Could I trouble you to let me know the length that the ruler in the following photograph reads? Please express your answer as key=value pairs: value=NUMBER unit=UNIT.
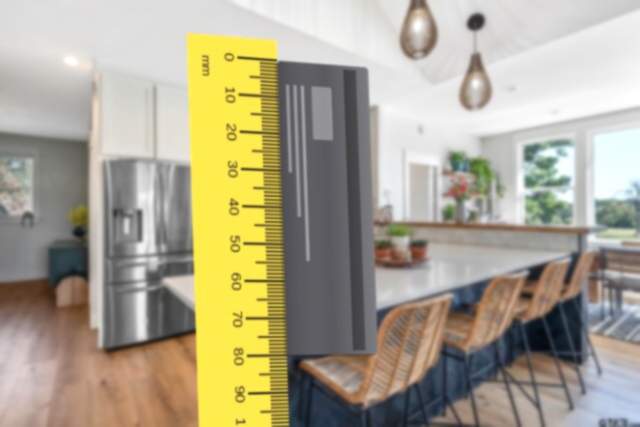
value=80 unit=mm
